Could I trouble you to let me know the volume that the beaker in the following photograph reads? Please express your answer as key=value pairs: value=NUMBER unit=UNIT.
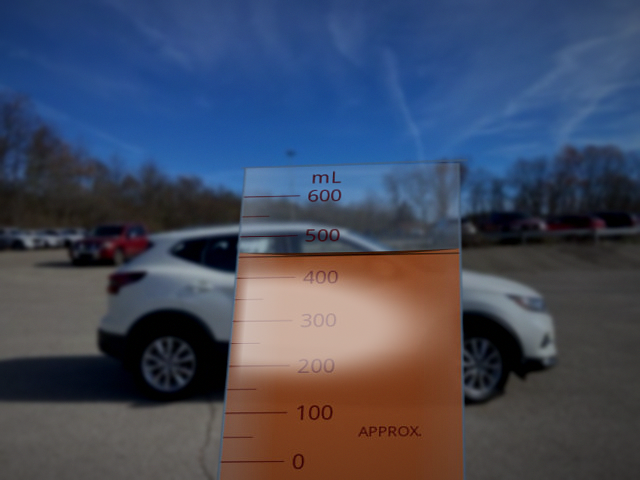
value=450 unit=mL
